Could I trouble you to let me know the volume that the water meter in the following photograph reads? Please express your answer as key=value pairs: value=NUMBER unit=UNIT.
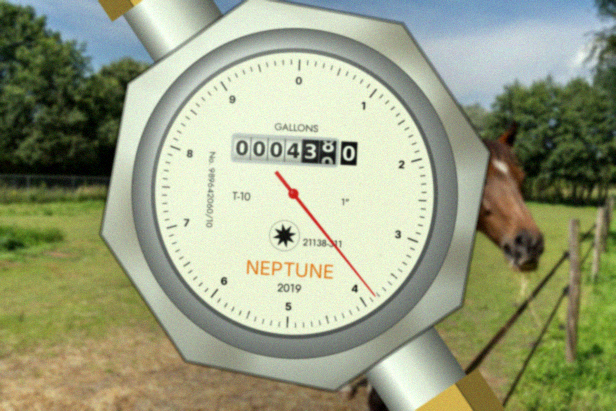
value=4383.8 unit=gal
